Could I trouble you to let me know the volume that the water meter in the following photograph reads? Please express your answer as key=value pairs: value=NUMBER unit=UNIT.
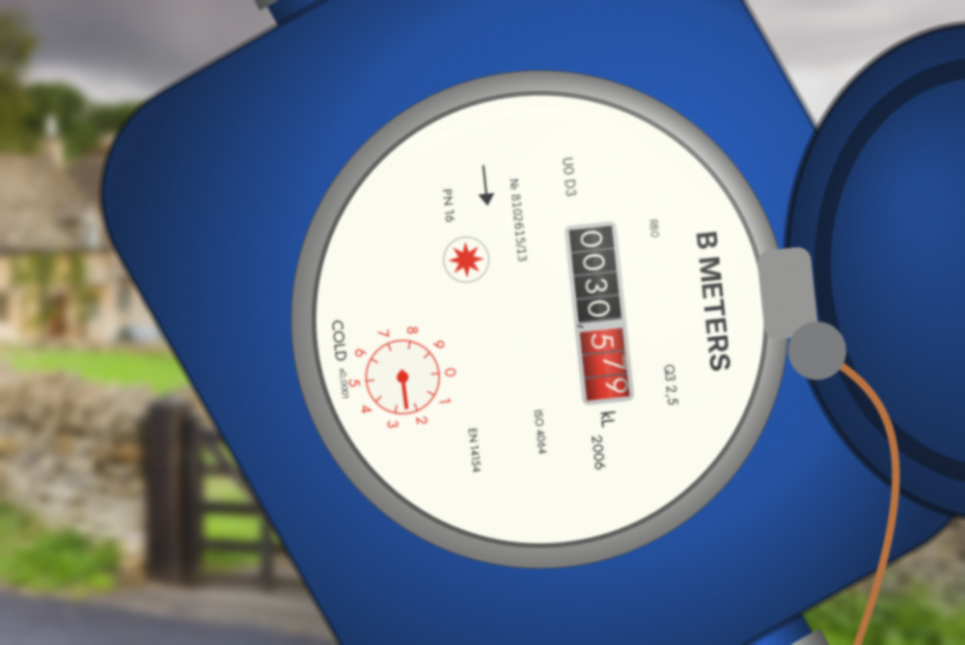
value=30.5792 unit=kL
